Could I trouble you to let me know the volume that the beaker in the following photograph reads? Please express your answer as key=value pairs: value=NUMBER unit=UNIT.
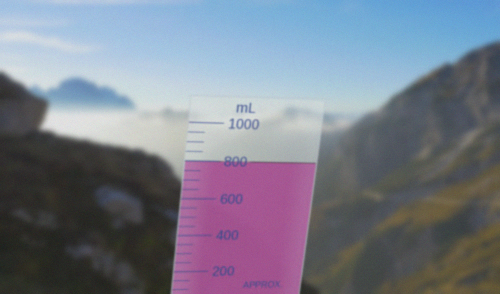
value=800 unit=mL
